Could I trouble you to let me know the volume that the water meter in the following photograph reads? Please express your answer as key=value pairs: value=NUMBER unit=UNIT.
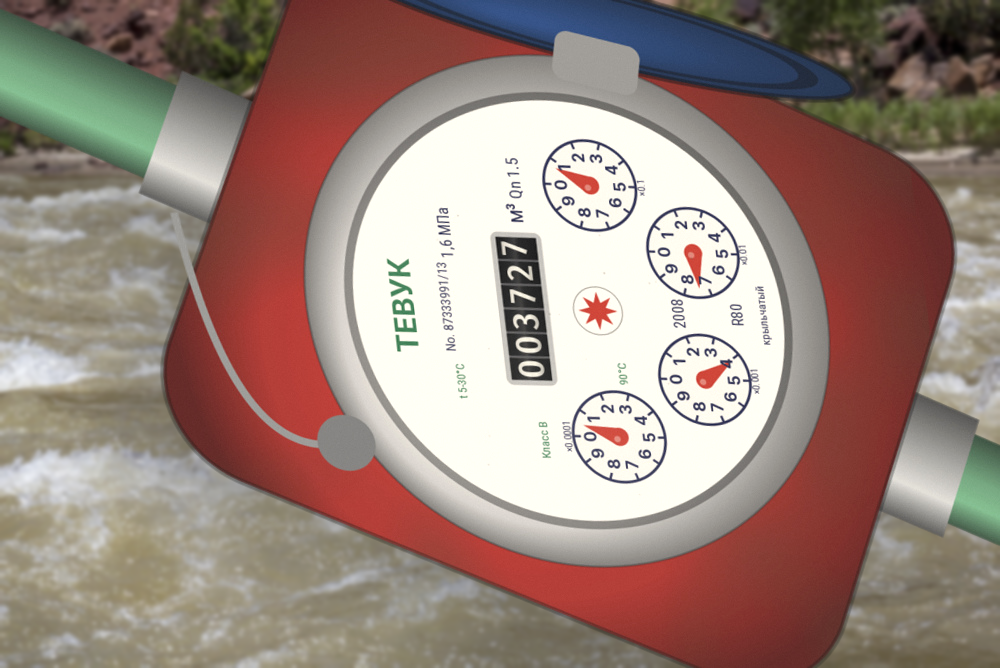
value=3727.0740 unit=m³
